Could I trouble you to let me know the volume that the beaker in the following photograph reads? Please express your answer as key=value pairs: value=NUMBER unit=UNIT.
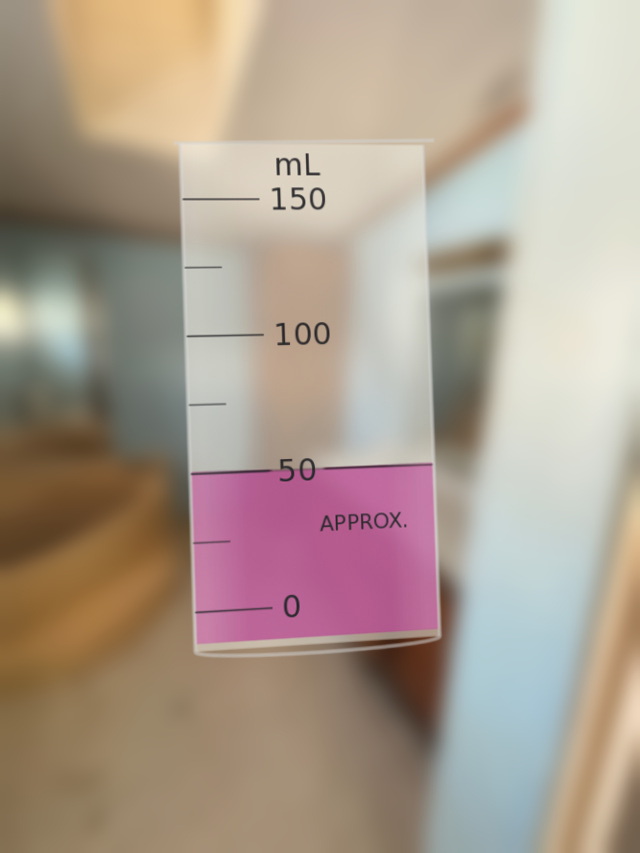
value=50 unit=mL
